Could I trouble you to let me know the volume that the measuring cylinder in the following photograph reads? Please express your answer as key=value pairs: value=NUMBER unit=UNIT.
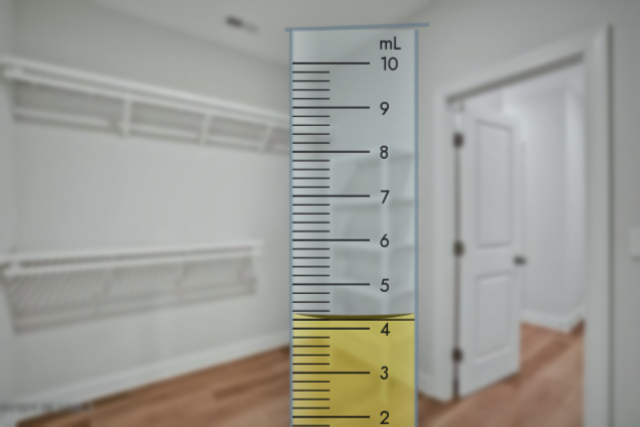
value=4.2 unit=mL
